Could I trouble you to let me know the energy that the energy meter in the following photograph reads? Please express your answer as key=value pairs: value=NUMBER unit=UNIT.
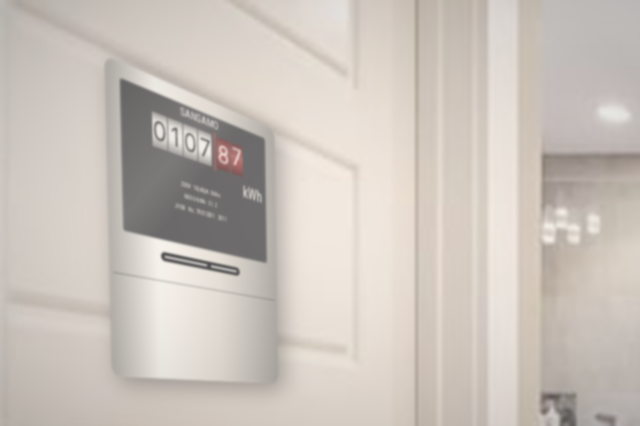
value=107.87 unit=kWh
